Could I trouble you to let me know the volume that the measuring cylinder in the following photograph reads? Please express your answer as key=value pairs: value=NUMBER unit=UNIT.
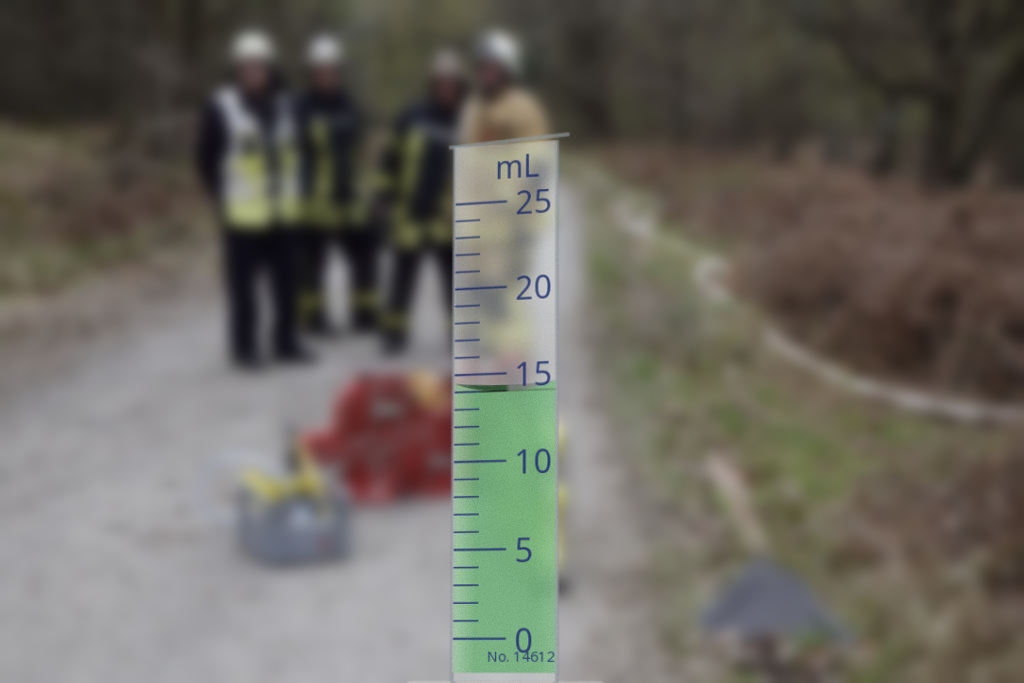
value=14 unit=mL
